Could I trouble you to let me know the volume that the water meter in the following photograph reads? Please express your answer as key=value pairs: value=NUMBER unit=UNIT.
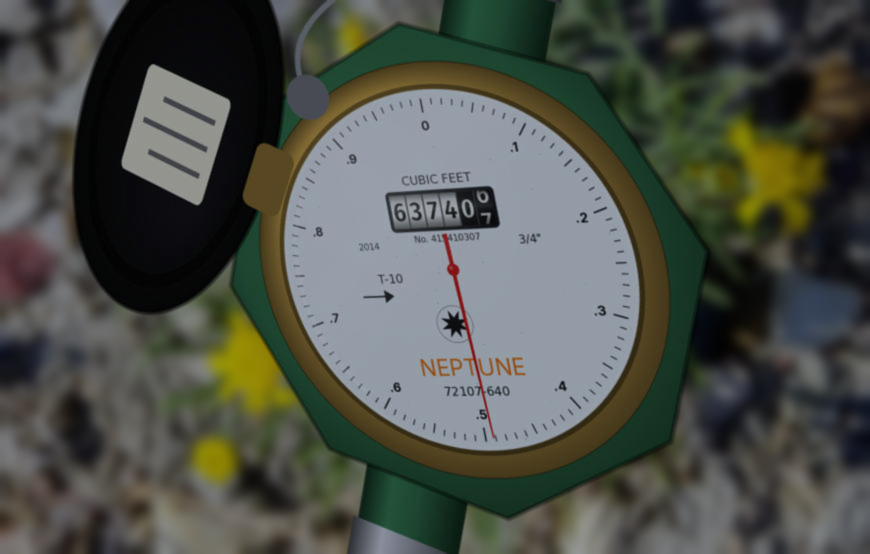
value=637406.49 unit=ft³
